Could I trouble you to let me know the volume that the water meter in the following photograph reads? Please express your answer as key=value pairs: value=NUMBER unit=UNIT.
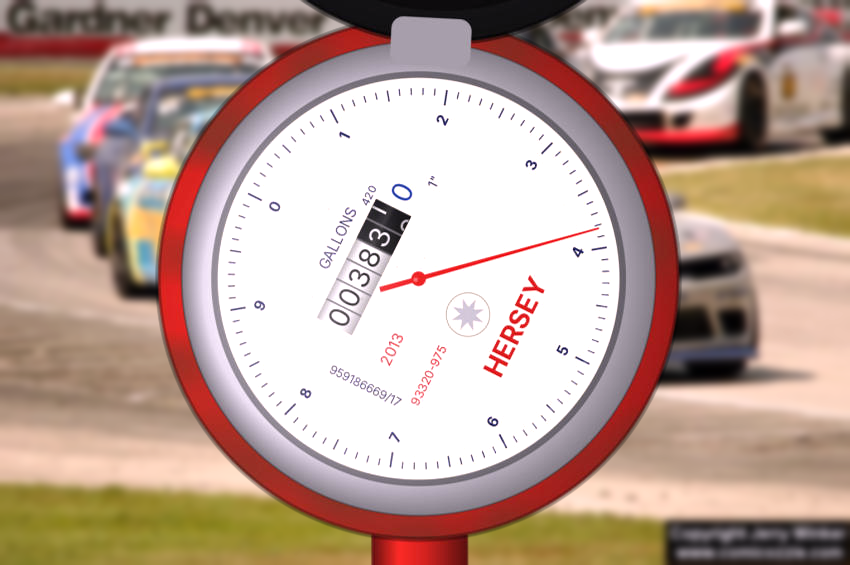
value=38313.8 unit=gal
